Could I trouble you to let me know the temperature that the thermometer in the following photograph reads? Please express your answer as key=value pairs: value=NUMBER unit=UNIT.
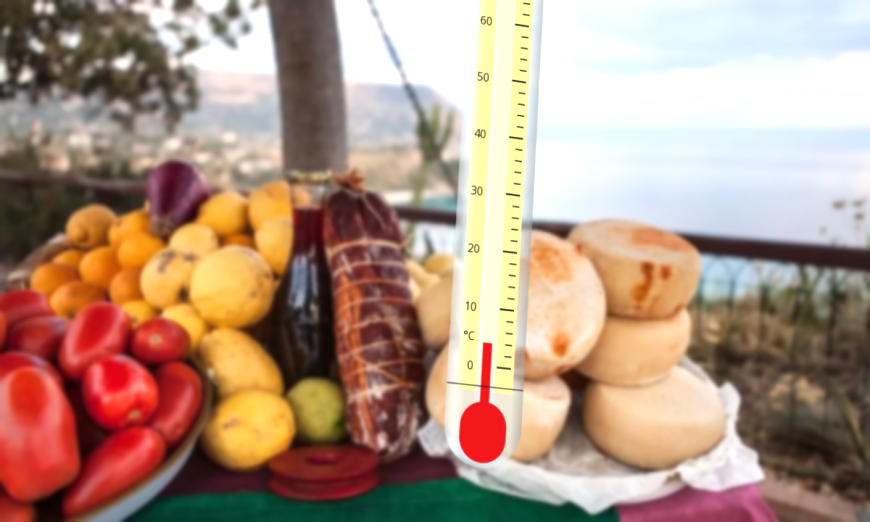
value=4 unit=°C
